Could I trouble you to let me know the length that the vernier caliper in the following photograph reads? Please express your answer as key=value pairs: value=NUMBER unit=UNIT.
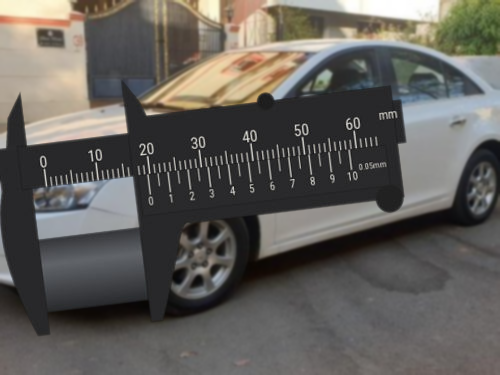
value=19.6 unit=mm
